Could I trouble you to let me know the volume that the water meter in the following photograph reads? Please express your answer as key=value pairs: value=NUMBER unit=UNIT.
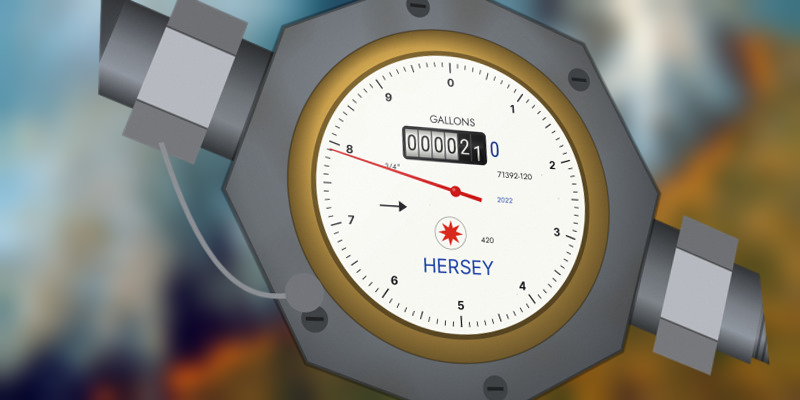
value=207.9 unit=gal
